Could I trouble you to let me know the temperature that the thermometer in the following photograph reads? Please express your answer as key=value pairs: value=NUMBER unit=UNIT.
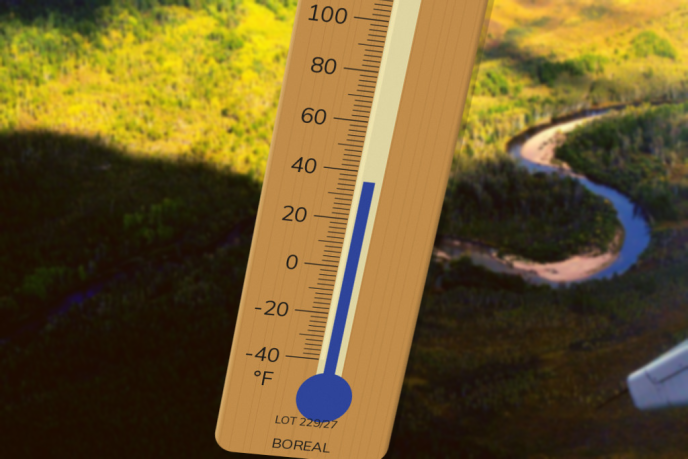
value=36 unit=°F
